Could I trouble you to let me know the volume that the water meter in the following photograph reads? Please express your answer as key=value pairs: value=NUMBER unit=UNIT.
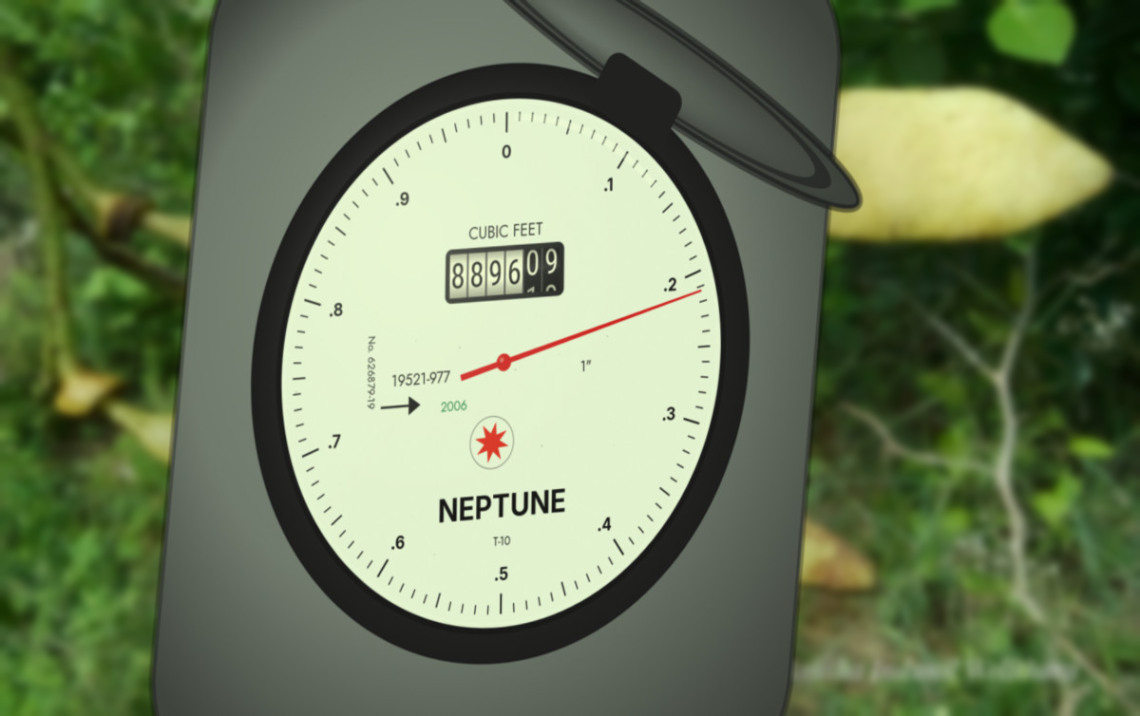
value=889609.21 unit=ft³
